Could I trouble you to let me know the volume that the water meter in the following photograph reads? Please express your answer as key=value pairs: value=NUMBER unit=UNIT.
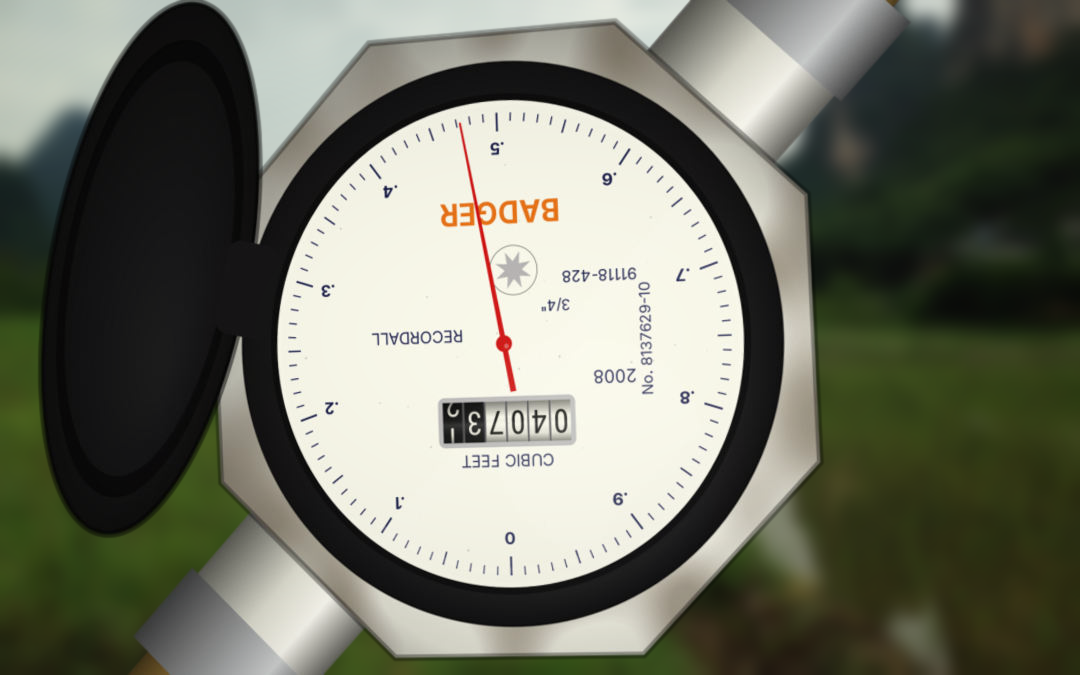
value=40731.47 unit=ft³
